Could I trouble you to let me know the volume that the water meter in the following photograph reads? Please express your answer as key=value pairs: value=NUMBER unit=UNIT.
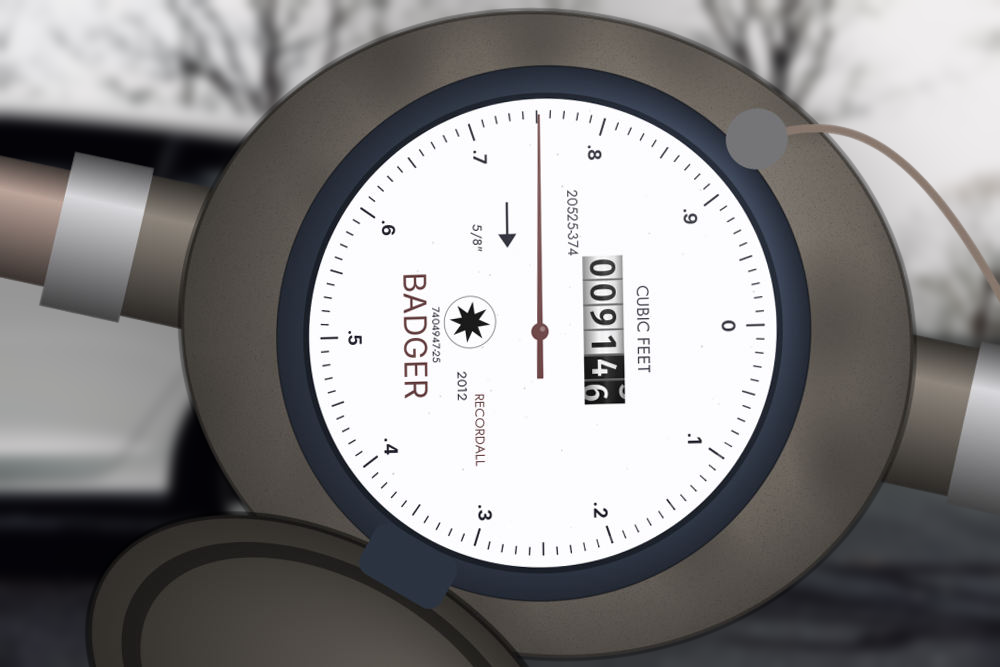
value=9145.75 unit=ft³
